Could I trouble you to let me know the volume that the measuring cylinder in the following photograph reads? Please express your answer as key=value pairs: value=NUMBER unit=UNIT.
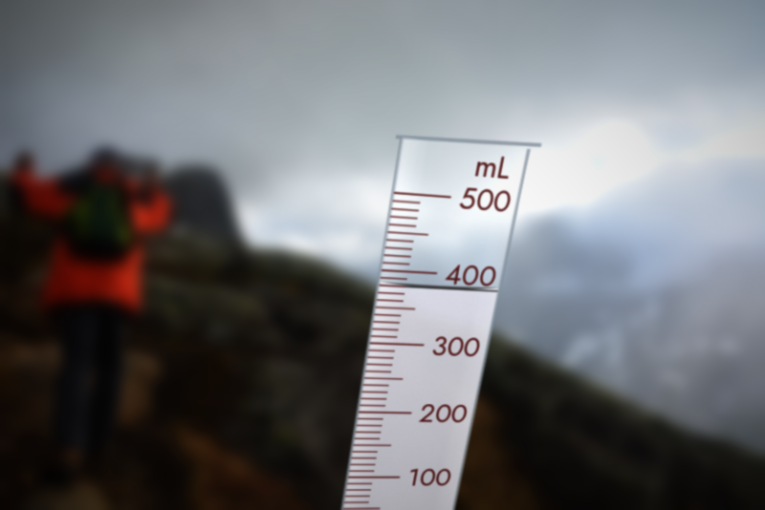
value=380 unit=mL
